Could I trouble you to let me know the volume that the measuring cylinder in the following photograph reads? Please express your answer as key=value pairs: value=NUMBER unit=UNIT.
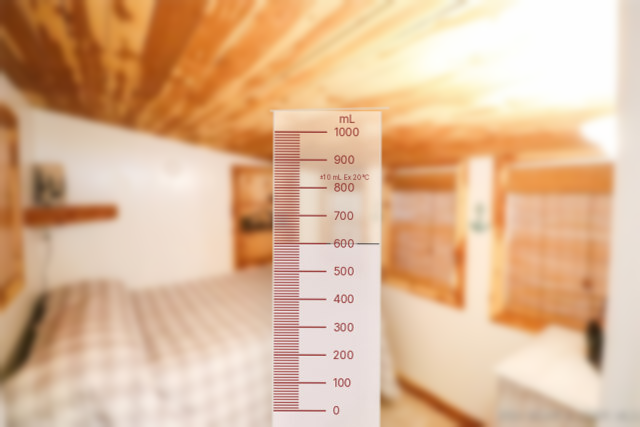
value=600 unit=mL
